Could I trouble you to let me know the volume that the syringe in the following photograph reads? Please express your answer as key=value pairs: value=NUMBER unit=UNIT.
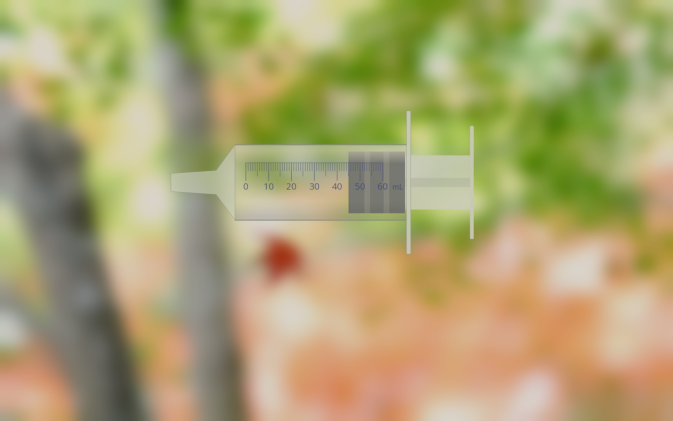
value=45 unit=mL
